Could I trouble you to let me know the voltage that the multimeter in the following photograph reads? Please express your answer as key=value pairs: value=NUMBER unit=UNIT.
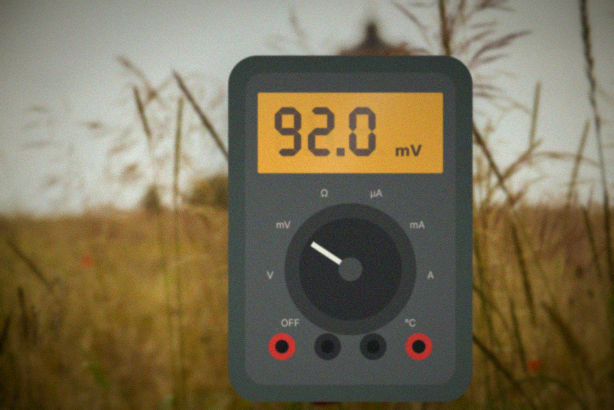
value=92.0 unit=mV
